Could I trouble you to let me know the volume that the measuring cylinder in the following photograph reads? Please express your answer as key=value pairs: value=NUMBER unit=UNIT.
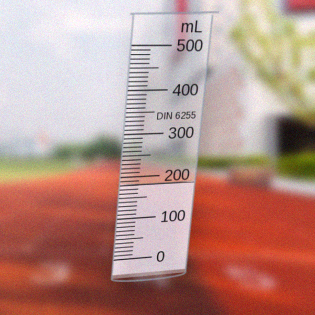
value=180 unit=mL
